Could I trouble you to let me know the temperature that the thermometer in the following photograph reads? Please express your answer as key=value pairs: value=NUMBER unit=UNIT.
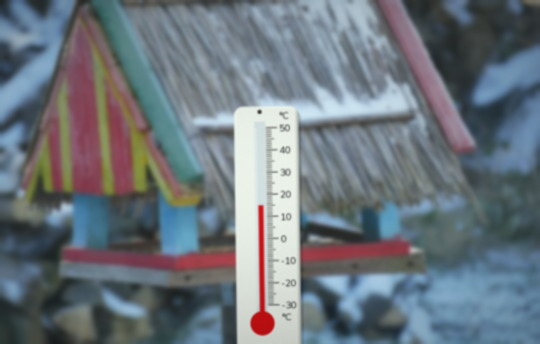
value=15 unit=°C
